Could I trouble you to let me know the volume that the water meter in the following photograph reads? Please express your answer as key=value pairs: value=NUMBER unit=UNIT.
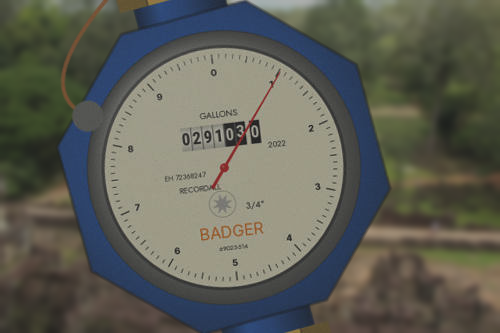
value=291031.0 unit=gal
